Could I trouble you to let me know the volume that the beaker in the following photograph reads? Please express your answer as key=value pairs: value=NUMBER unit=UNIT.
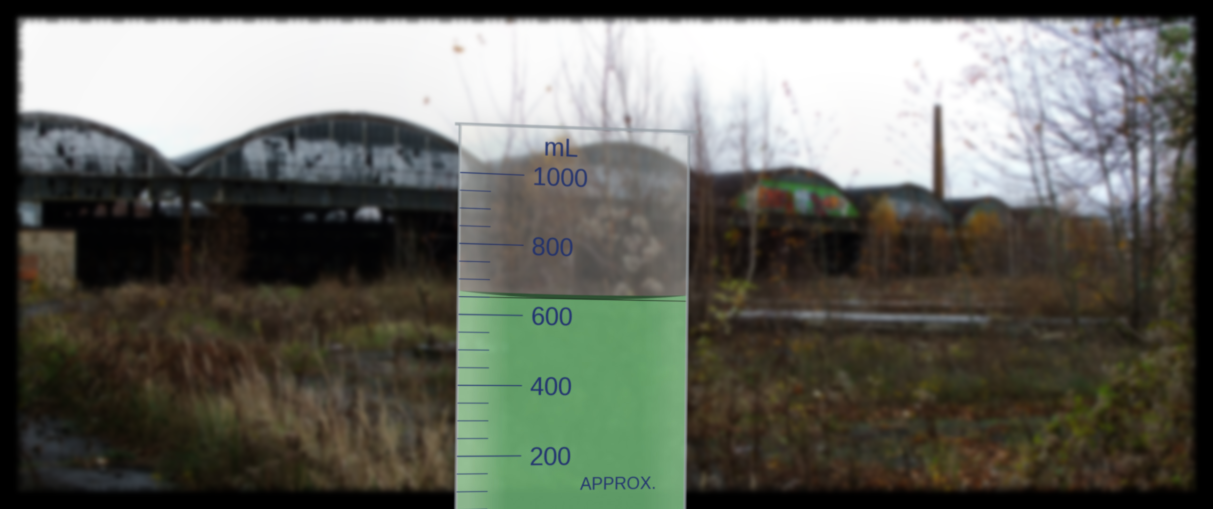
value=650 unit=mL
